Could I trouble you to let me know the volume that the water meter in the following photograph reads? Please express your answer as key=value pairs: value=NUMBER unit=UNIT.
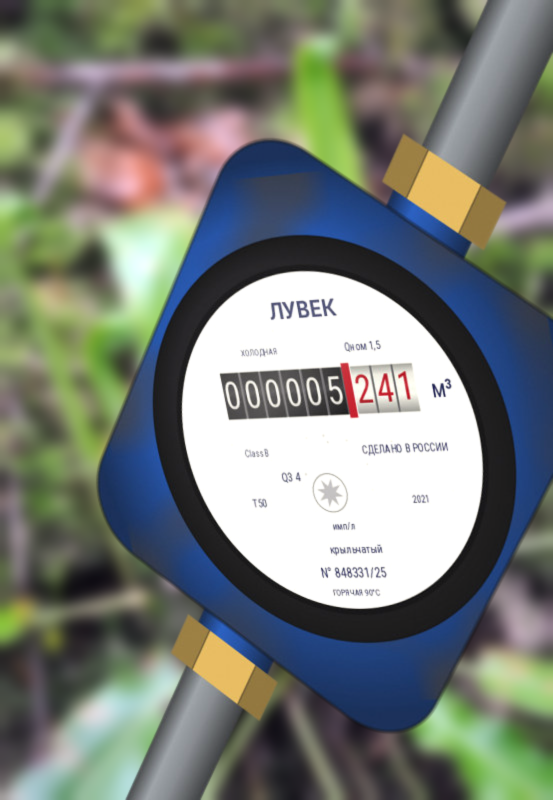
value=5.241 unit=m³
